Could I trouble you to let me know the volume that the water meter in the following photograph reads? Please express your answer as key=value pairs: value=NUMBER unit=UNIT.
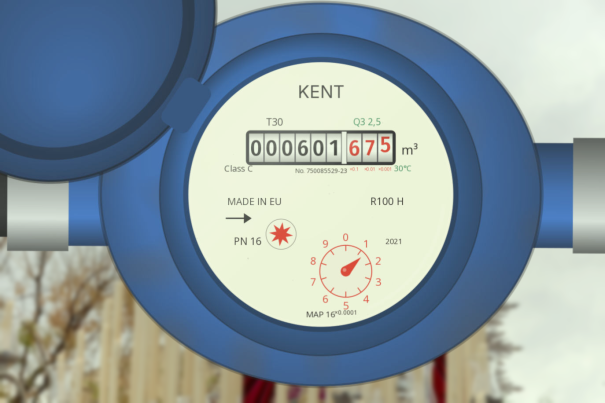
value=601.6751 unit=m³
